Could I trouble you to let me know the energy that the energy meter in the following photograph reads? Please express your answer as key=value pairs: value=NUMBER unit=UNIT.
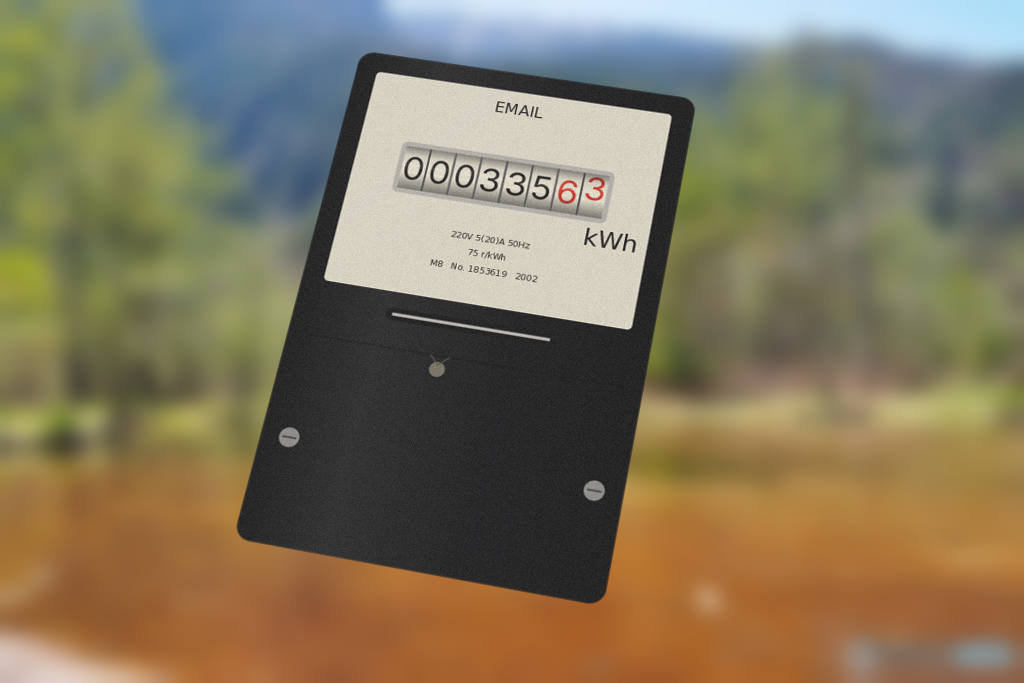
value=335.63 unit=kWh
